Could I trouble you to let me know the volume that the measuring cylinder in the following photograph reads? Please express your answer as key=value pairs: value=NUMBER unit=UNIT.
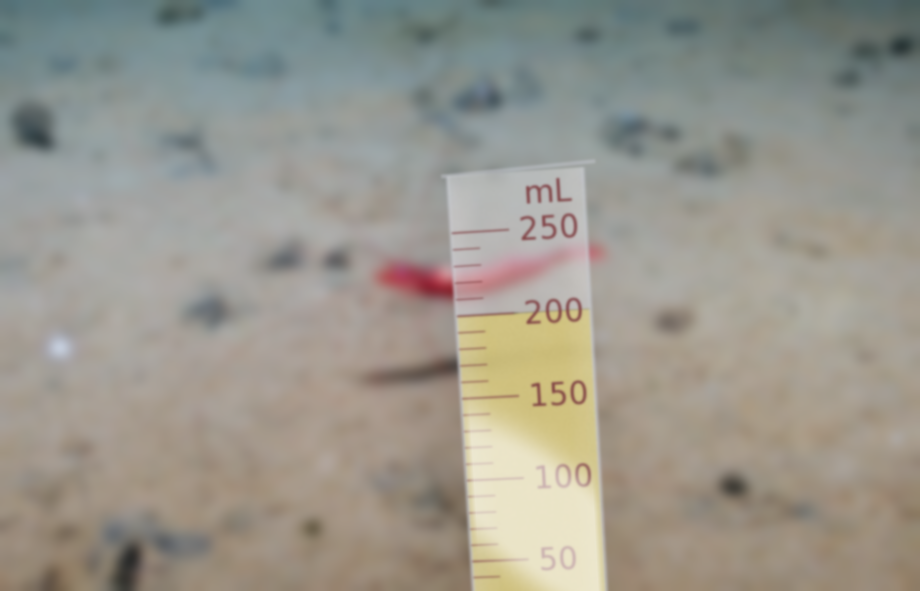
value=200 unit=mL
